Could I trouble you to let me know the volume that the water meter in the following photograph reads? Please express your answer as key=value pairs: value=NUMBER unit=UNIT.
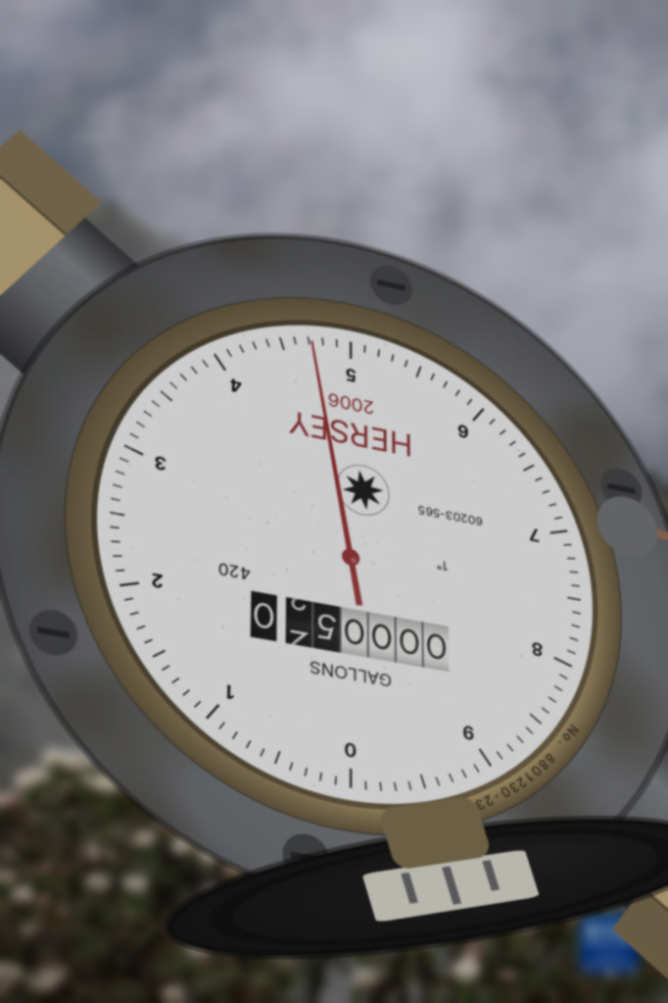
value=524.7 unit=gal
